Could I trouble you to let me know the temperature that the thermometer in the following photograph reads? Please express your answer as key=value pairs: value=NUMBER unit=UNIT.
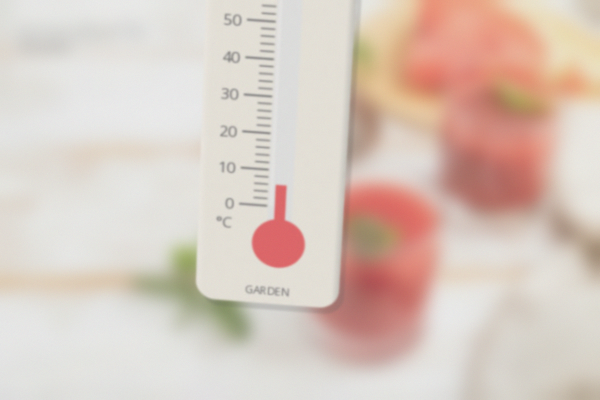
value=6 unit=°C
